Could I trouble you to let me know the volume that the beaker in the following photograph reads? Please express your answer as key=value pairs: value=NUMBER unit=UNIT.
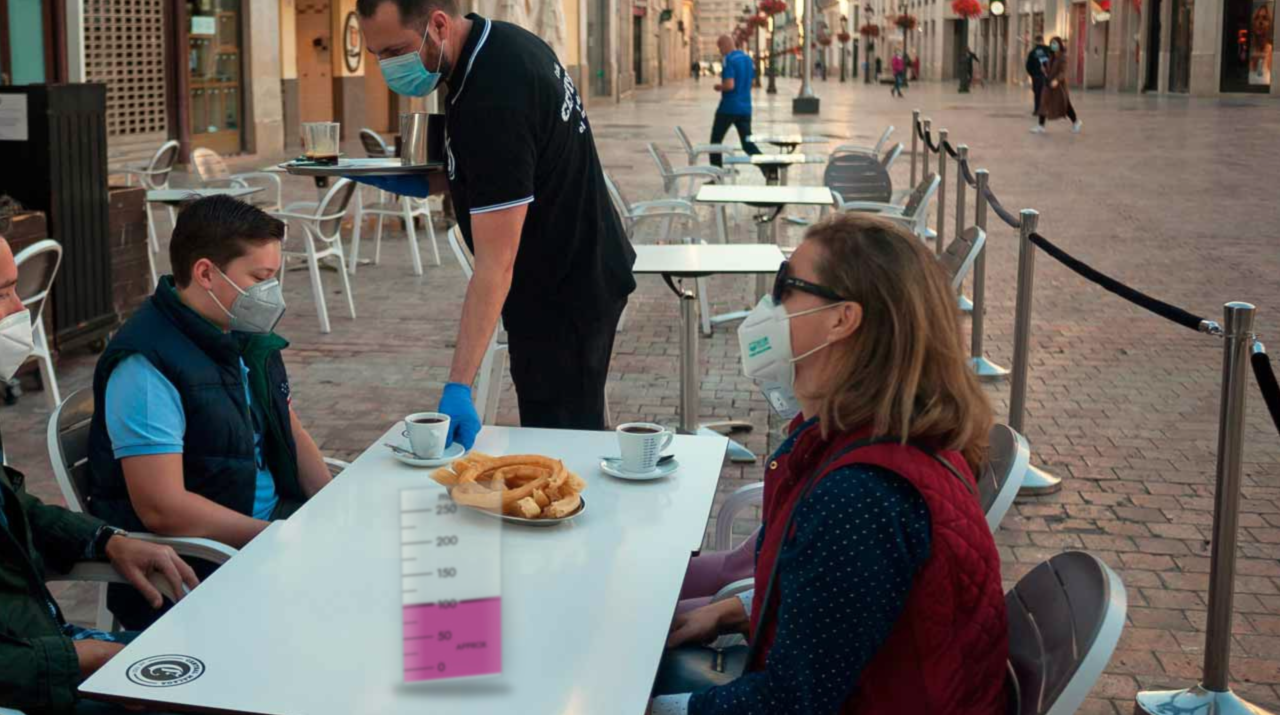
value=100 unit=mL
